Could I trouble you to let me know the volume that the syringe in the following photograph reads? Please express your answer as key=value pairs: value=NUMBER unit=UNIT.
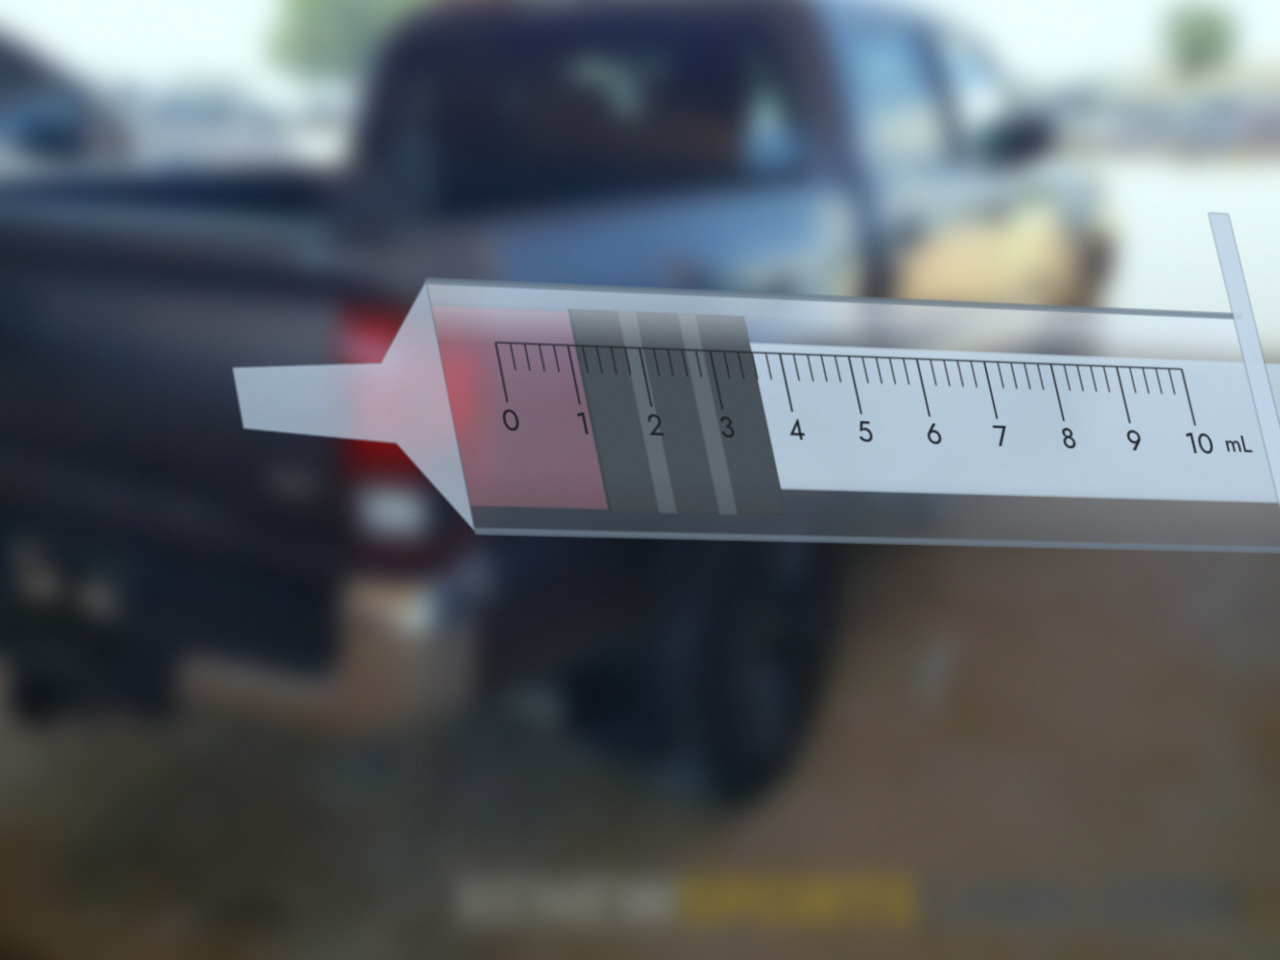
value=1.1 unit=mL
